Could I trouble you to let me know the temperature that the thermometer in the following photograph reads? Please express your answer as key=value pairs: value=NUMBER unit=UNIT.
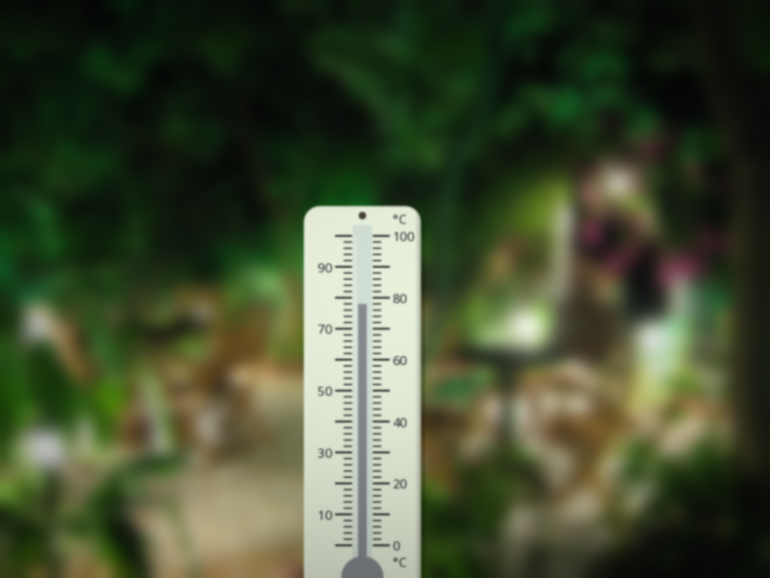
value=78 unit=°C
